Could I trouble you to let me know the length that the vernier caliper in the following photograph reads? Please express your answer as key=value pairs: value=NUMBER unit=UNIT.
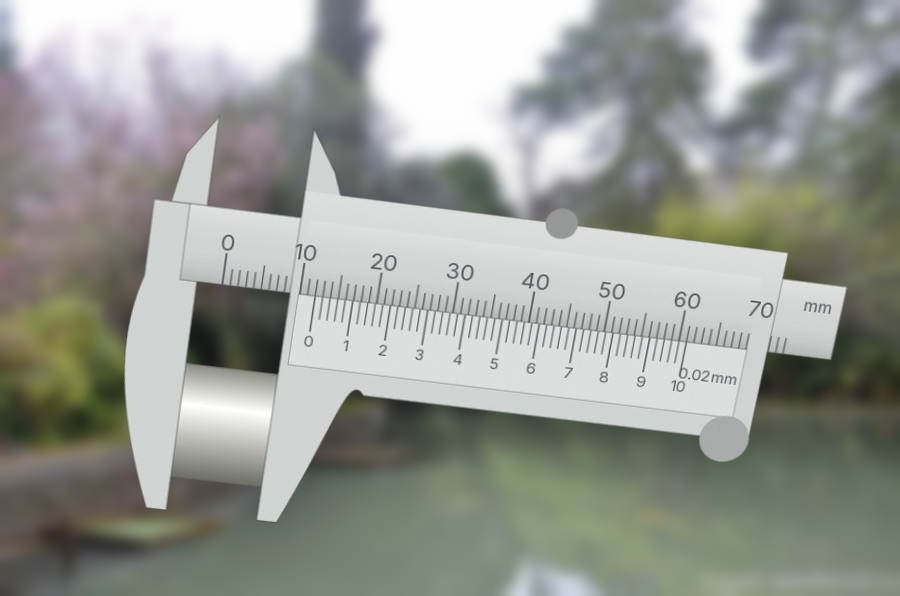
value=12.0 unit=mm
